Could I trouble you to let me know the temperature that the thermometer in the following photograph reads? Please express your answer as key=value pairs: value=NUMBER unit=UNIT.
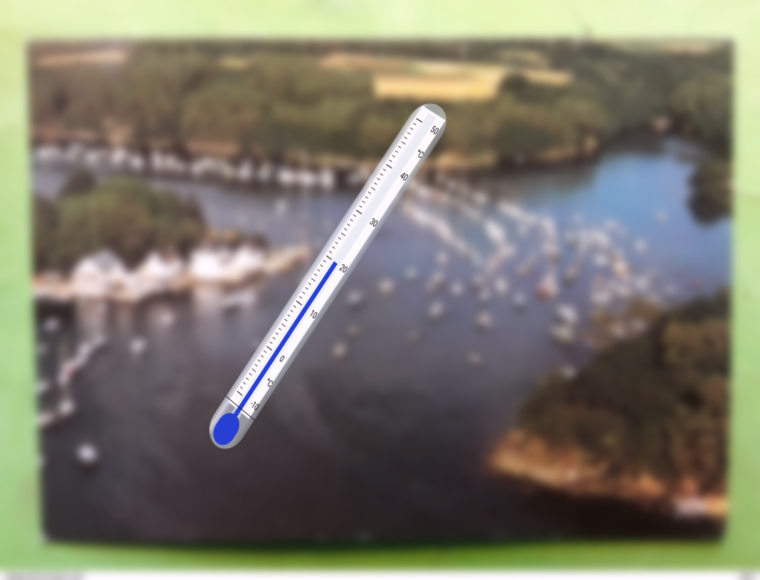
value=20 unit=°C
